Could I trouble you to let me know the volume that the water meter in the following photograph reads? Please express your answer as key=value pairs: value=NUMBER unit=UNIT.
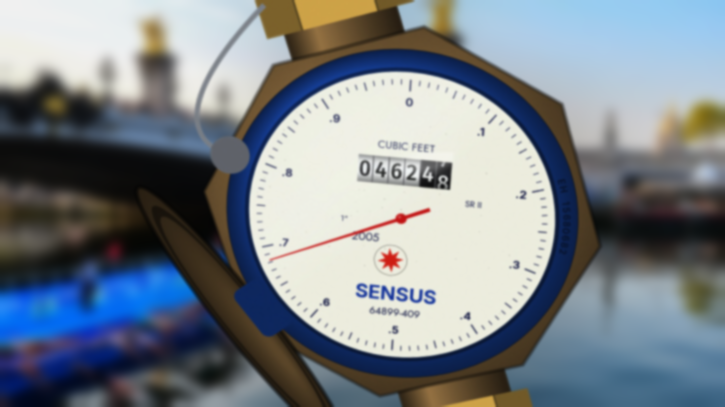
value=46247.68 unit=ft³
